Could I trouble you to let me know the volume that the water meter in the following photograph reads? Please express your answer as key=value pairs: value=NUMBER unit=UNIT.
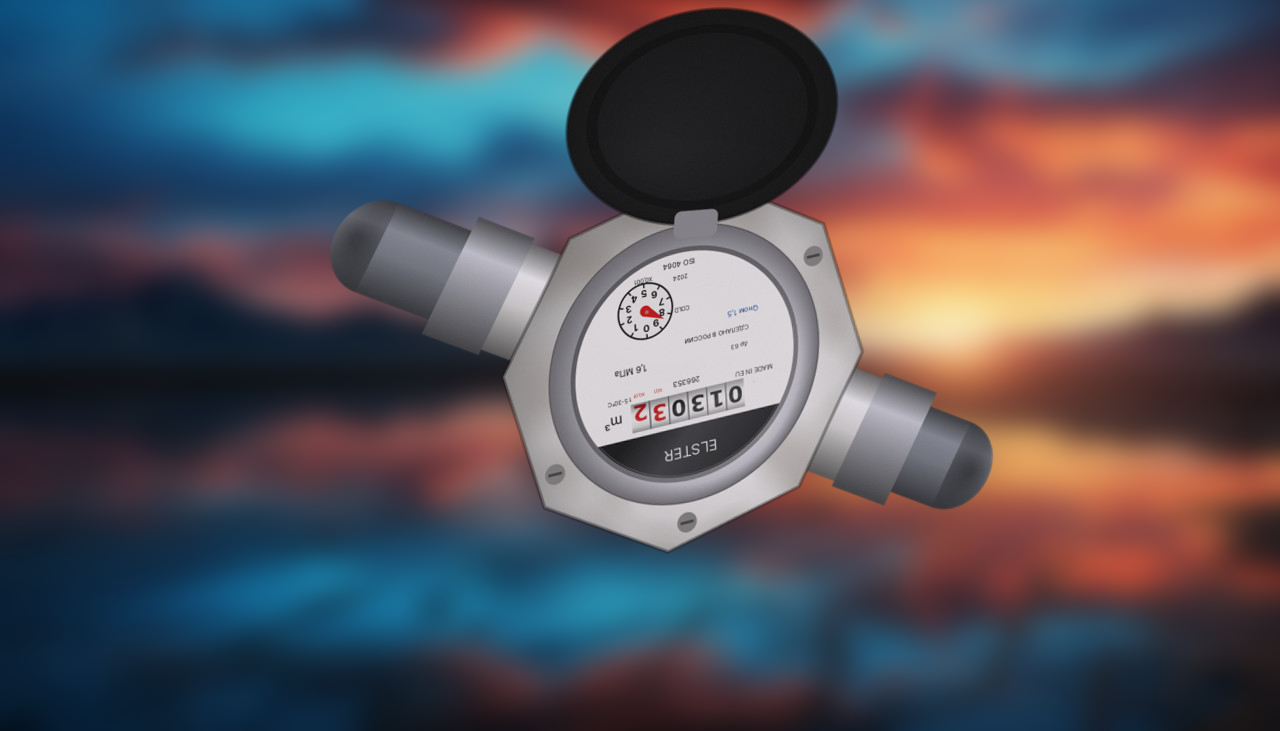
value=130.318 unit=m³
